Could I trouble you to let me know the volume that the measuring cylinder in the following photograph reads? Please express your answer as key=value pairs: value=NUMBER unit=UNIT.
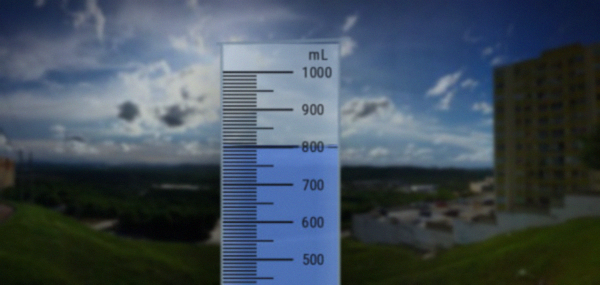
value=800 unit=mL
